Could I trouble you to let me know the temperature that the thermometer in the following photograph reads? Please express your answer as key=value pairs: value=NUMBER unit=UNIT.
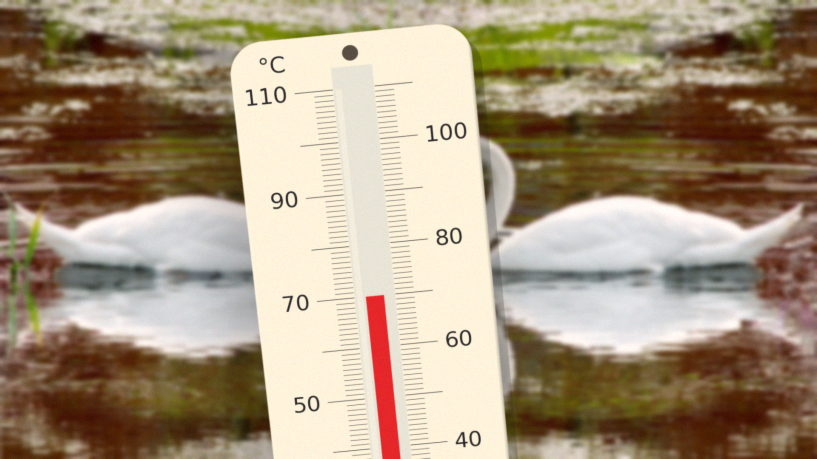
value=70 unit=°C
